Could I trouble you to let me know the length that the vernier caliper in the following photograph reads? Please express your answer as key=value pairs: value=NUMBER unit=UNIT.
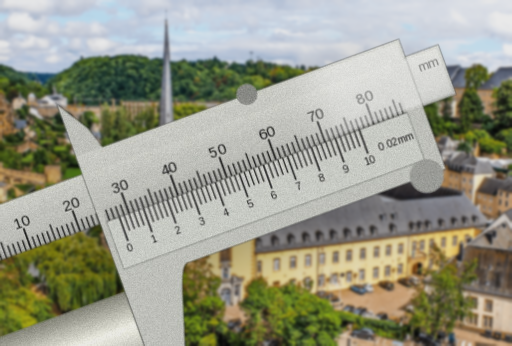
value=28.0 unit=mm
